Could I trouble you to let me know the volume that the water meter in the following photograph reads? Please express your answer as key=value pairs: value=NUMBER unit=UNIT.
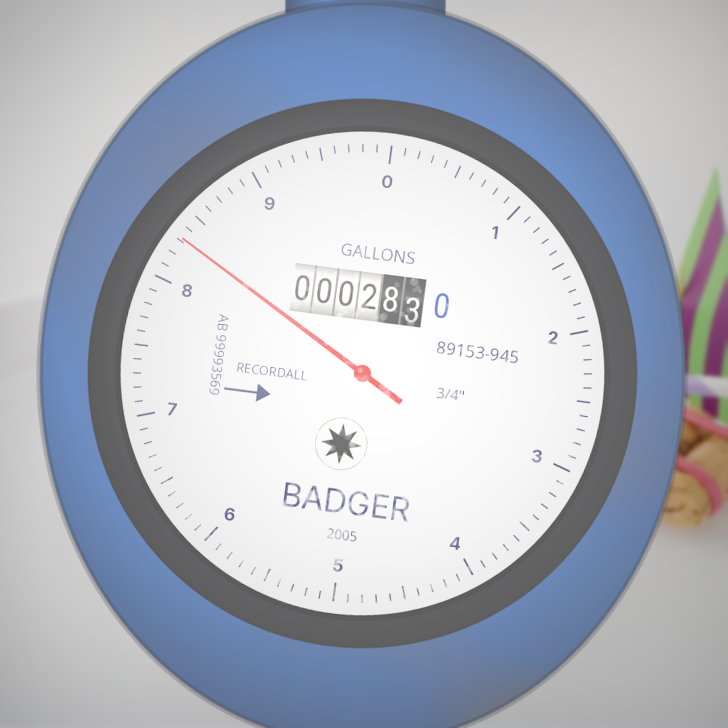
value=2828.3 unit=gal
